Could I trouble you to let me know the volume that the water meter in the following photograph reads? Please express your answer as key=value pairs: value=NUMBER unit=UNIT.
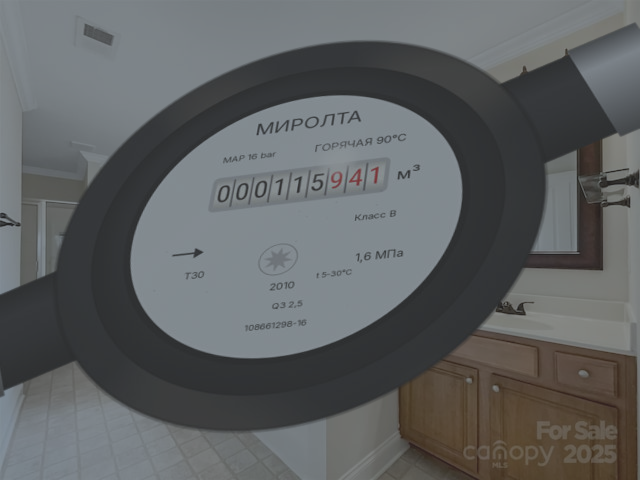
value=115.941 unit=m³
